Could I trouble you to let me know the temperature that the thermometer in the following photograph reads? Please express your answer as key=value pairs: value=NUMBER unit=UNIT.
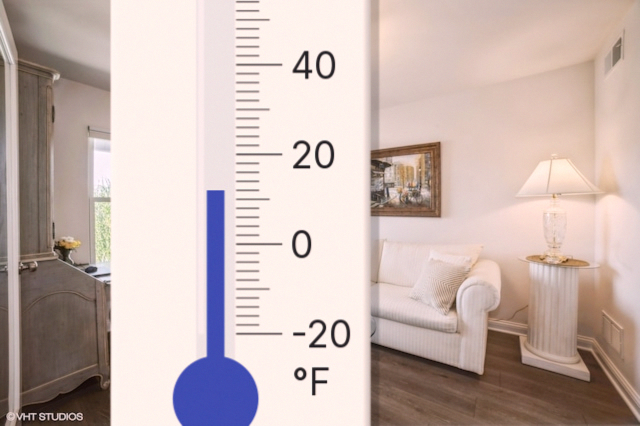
value=12 unit=°F
